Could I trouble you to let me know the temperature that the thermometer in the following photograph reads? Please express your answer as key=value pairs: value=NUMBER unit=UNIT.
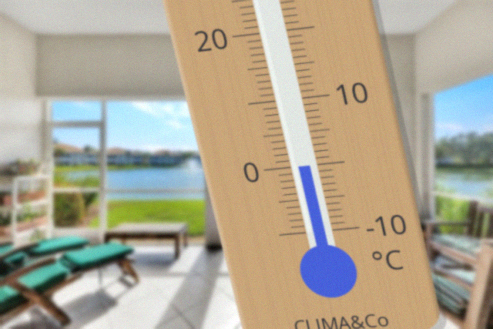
value=0 unit=°C
